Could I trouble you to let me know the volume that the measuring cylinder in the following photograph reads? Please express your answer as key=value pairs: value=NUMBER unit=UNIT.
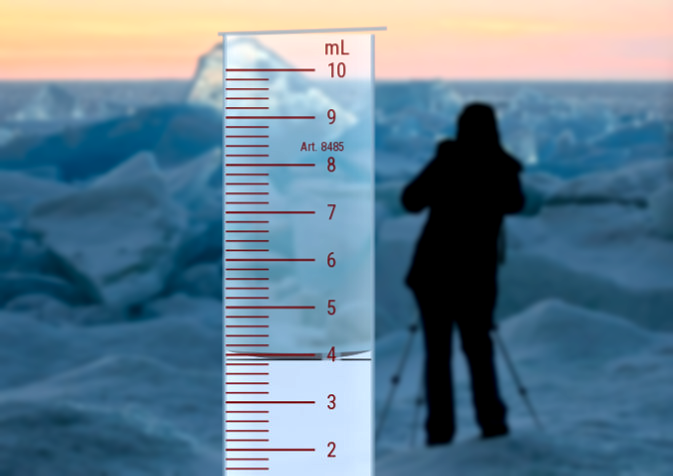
value=3.9 unit=mL
